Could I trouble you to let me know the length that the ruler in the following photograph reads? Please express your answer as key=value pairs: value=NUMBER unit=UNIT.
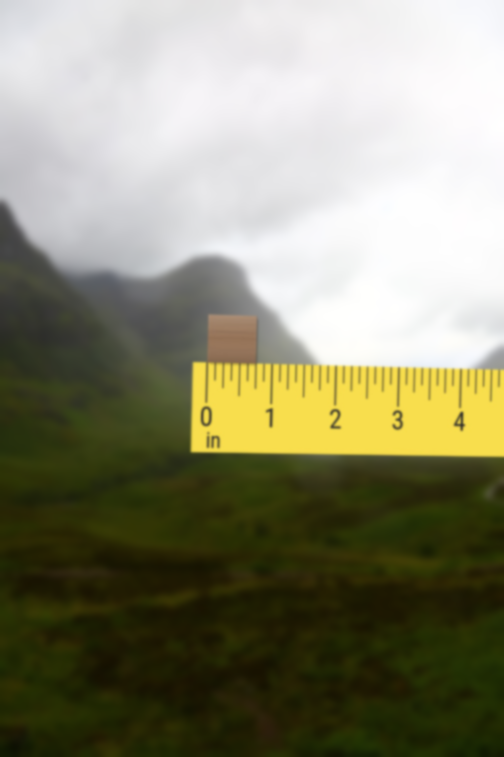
value=0.75 unit=in
